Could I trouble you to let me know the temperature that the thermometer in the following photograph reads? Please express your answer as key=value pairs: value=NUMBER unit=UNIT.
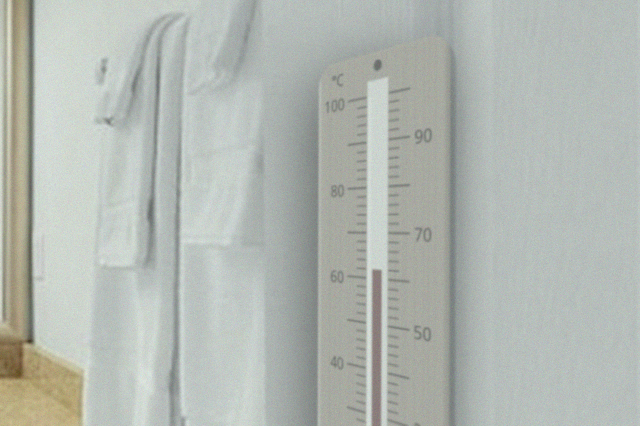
value=62 unit=°C
